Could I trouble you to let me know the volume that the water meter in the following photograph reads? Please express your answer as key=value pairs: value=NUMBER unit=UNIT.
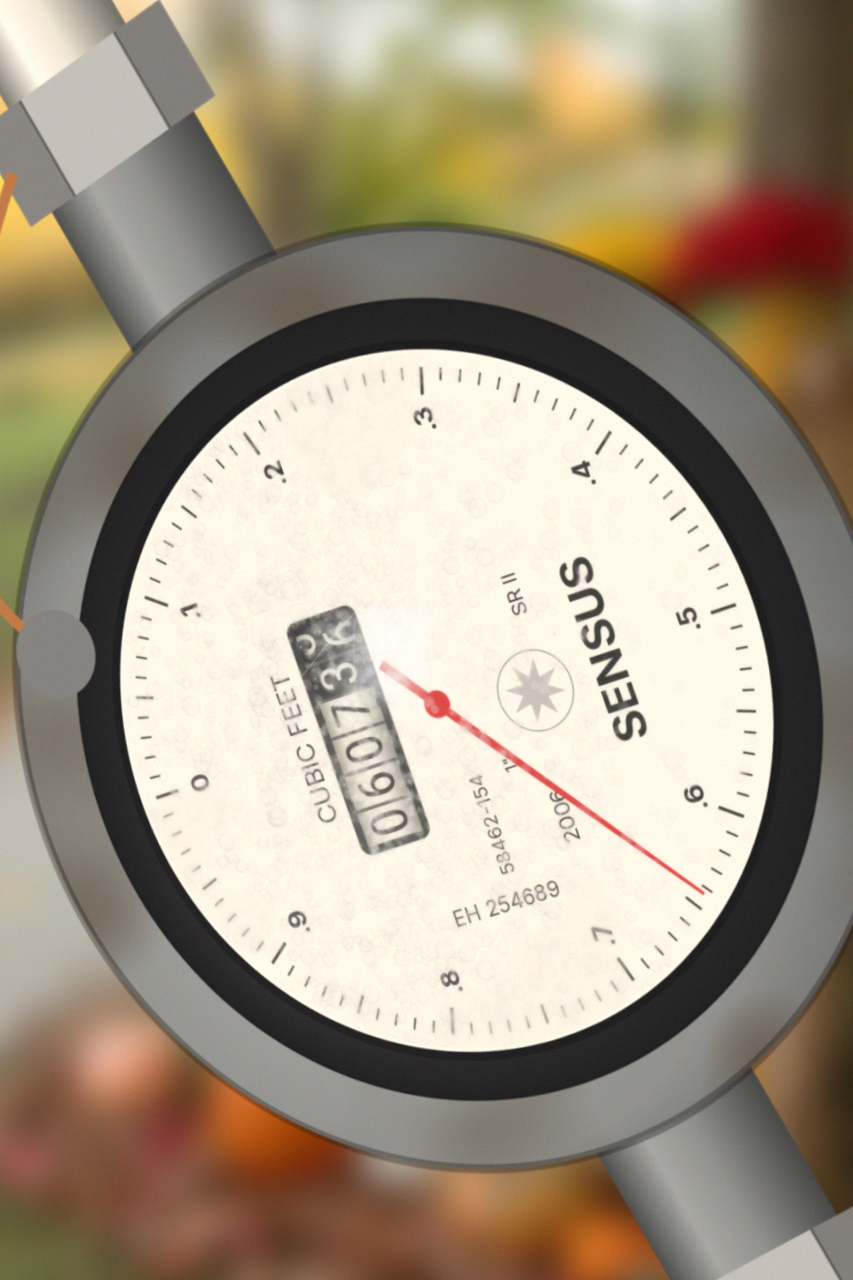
value=60735.64 unit=ft³
